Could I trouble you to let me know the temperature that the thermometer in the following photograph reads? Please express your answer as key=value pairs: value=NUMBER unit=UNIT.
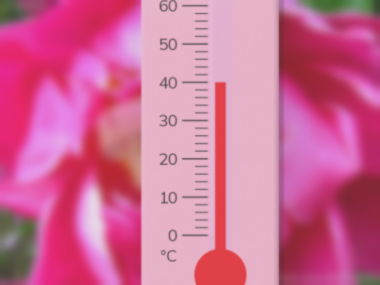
value=40 unit=°C
